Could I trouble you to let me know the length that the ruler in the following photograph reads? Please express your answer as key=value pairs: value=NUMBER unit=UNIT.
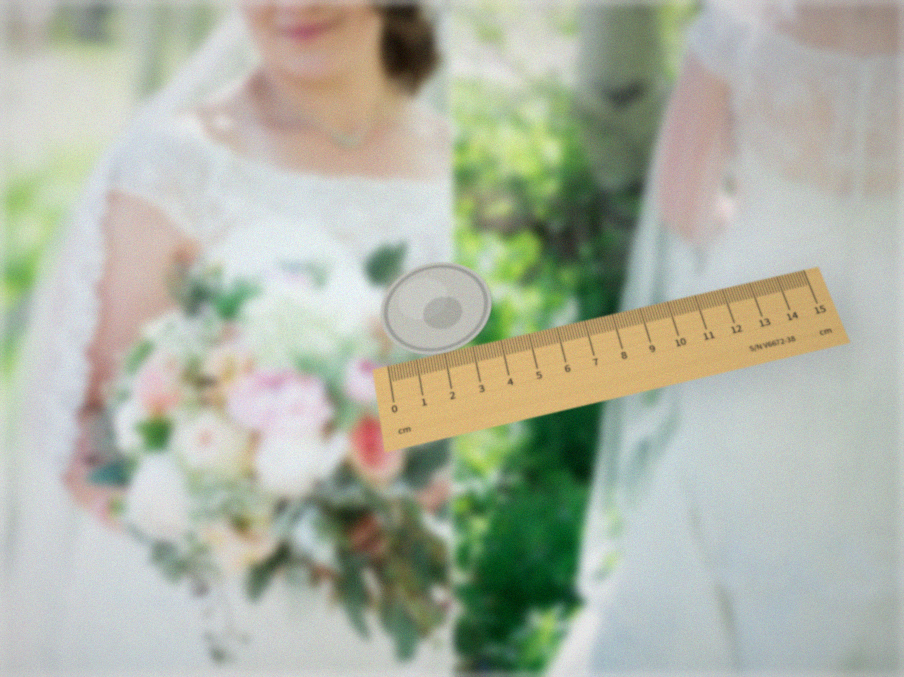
value=4 unit=cm
